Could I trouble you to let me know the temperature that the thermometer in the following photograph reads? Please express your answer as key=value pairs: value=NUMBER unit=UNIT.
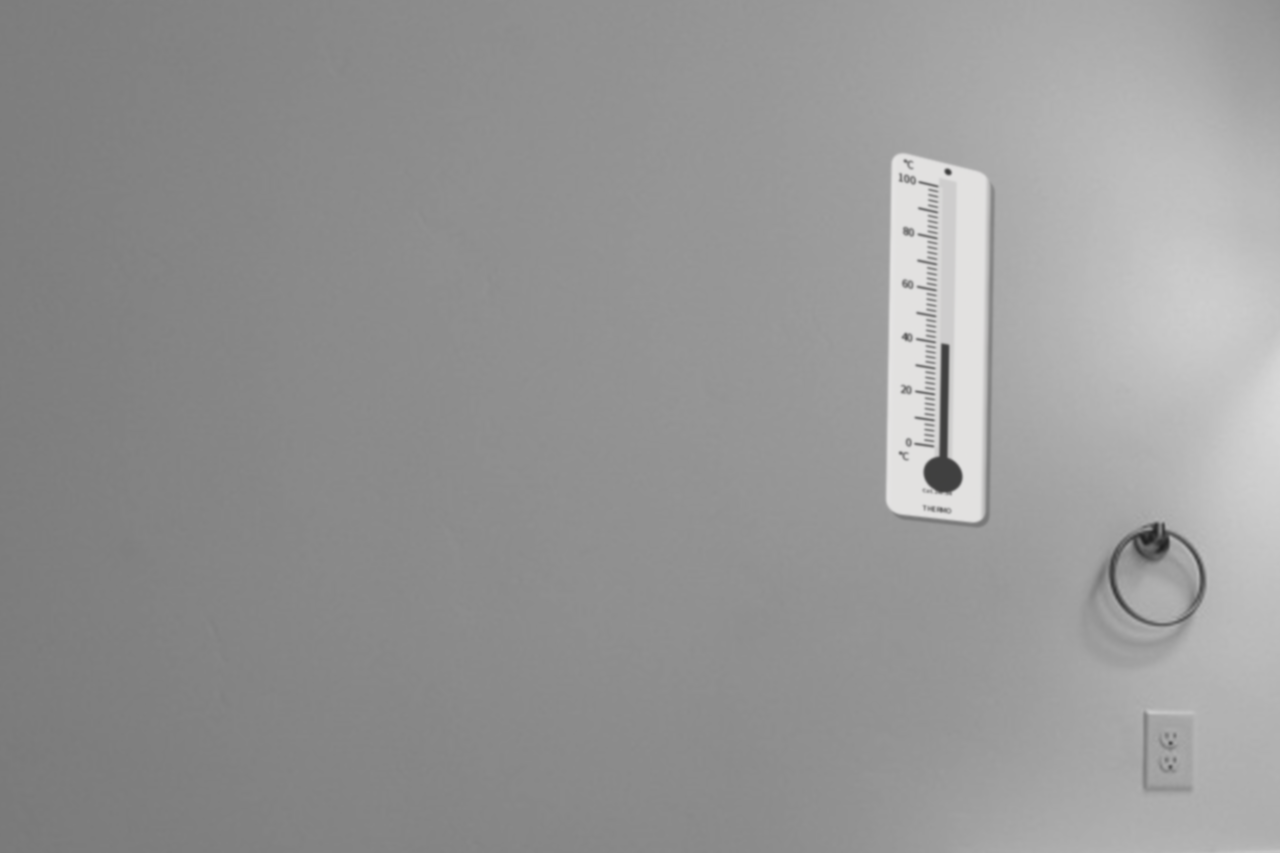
value=40 unit=°C
